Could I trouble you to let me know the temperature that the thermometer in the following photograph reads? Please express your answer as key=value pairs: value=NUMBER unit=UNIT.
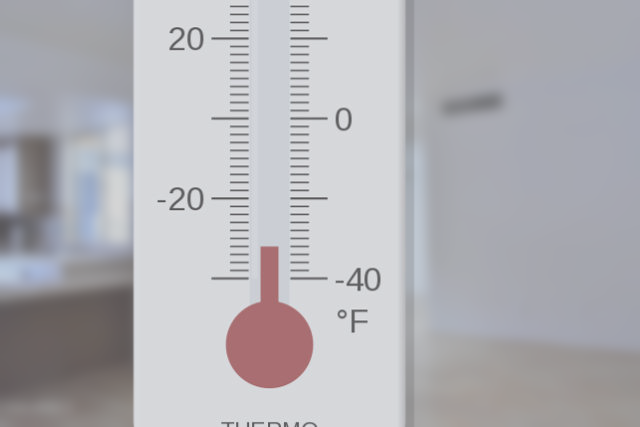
value=-32 unit=°F
